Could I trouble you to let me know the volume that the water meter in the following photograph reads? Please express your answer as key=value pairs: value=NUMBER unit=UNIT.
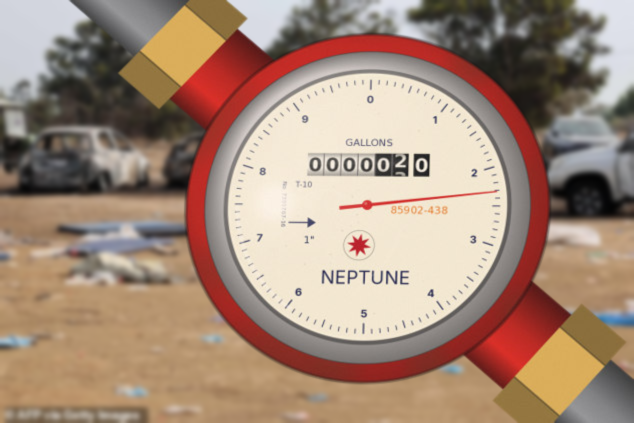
value=22.3 unit=gal
